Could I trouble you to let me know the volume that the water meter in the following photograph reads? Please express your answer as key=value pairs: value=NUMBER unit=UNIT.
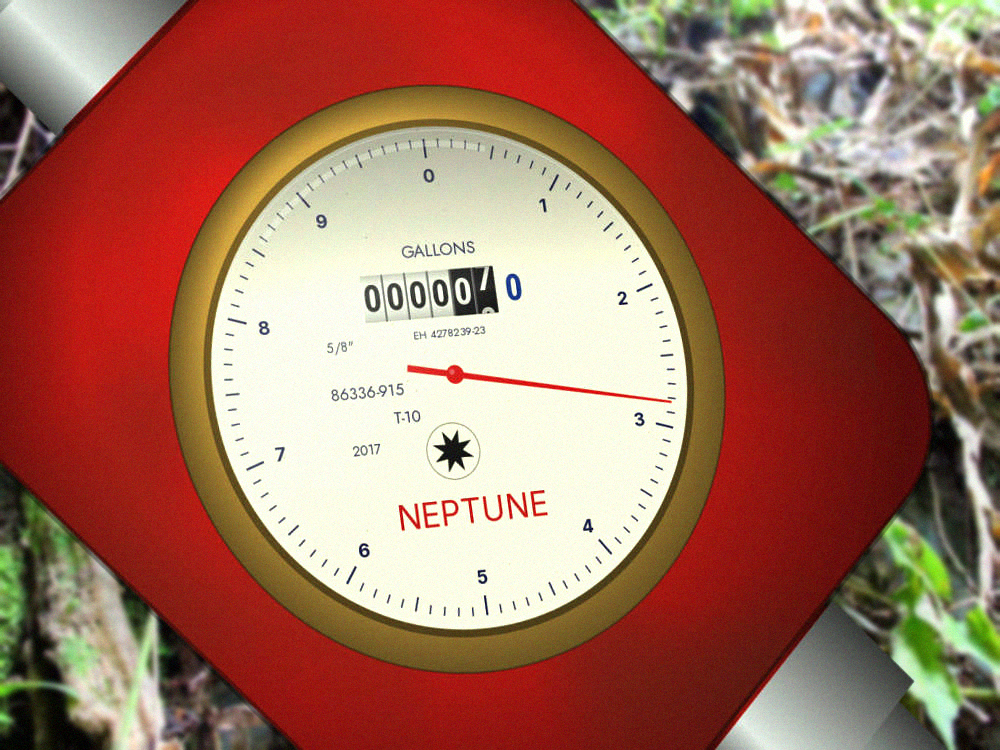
value=72.8 unit=gal
